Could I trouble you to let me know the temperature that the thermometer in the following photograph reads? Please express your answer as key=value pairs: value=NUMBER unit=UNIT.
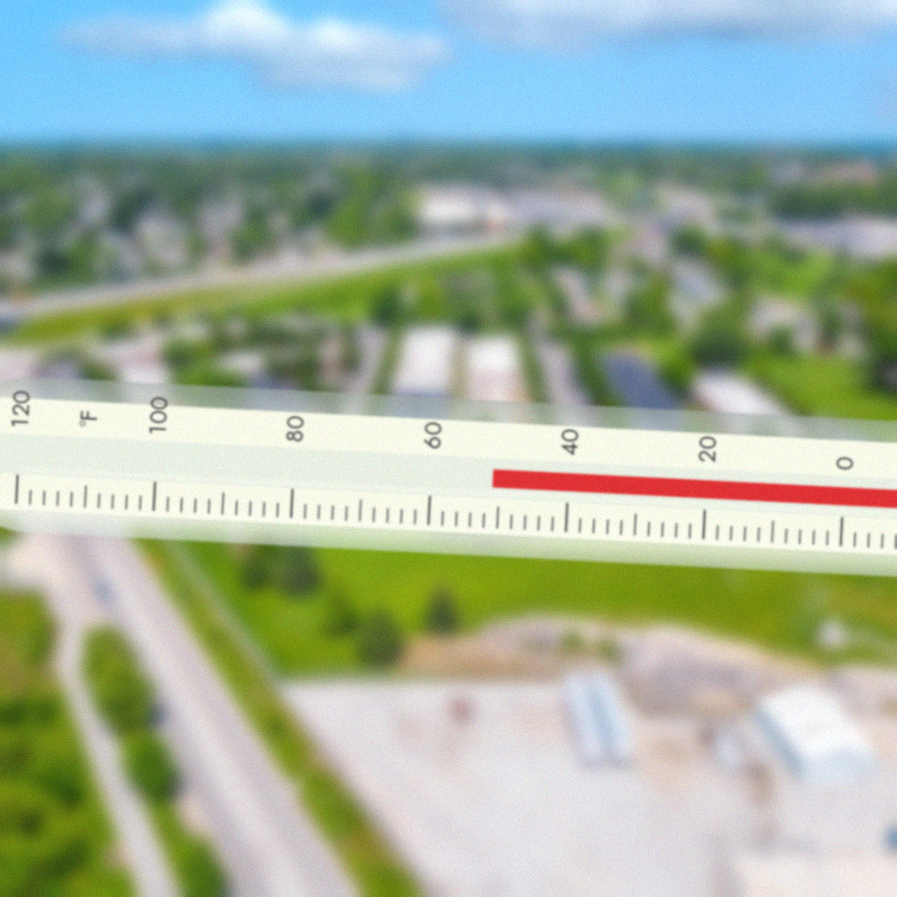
value=51 unit=°F
